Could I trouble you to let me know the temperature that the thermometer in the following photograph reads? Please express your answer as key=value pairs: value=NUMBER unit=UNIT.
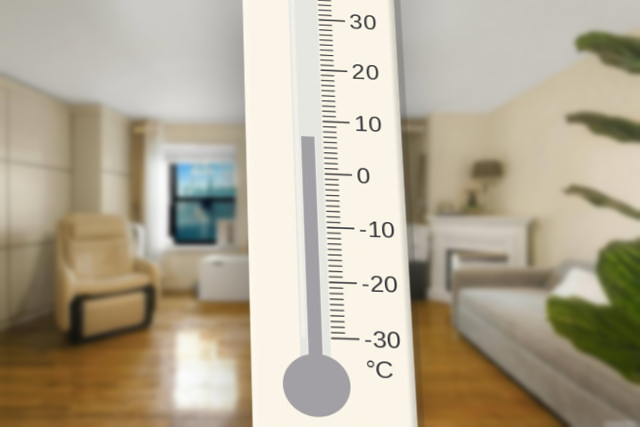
value=7 unit=°C
